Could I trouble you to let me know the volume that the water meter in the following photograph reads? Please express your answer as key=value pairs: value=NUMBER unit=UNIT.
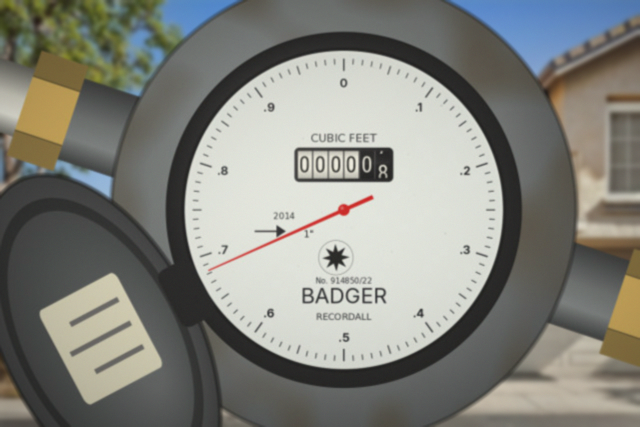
value=7.68 unit=ft³
